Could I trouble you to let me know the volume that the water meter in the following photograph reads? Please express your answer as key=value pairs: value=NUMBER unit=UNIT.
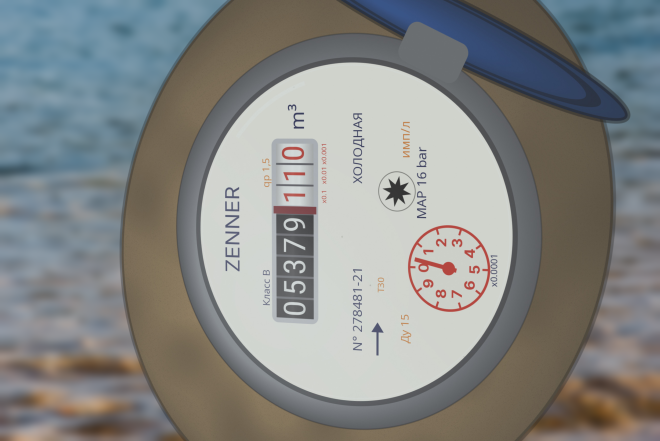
value=5379.1100 unit=m³
